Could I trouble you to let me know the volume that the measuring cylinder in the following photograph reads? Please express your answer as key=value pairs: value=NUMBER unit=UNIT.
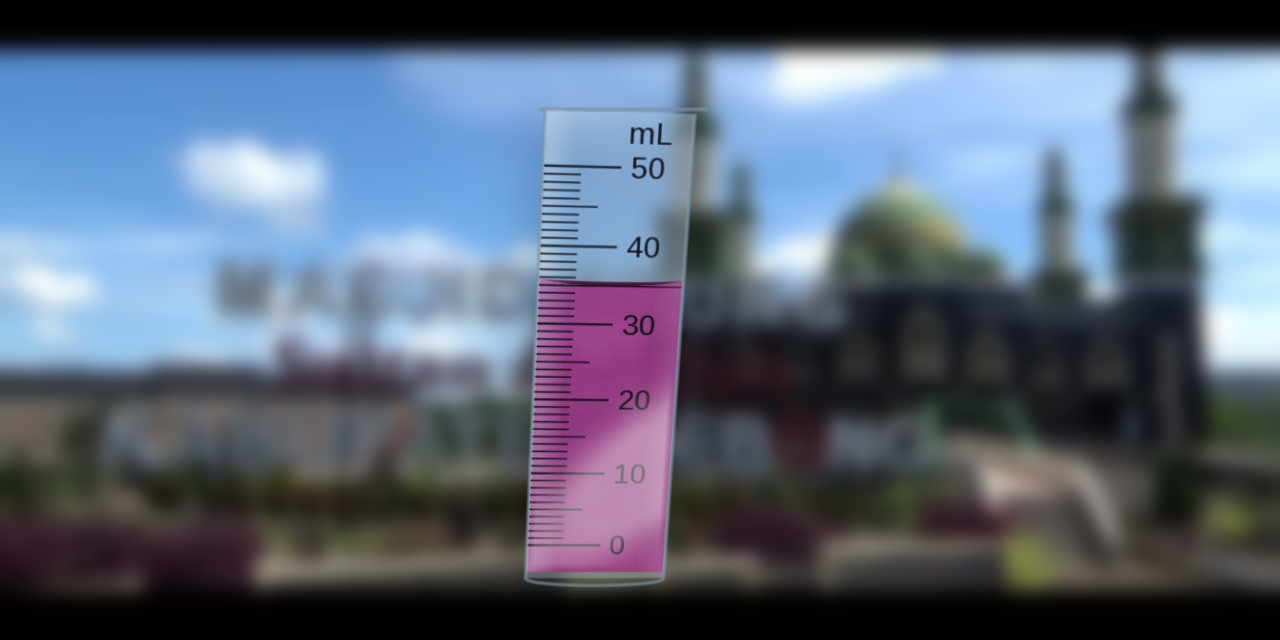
value=35 unit=mL
